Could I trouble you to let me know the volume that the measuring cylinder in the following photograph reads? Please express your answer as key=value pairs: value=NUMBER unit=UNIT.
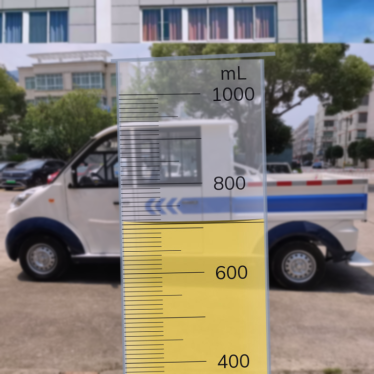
value=710 unit=mL
